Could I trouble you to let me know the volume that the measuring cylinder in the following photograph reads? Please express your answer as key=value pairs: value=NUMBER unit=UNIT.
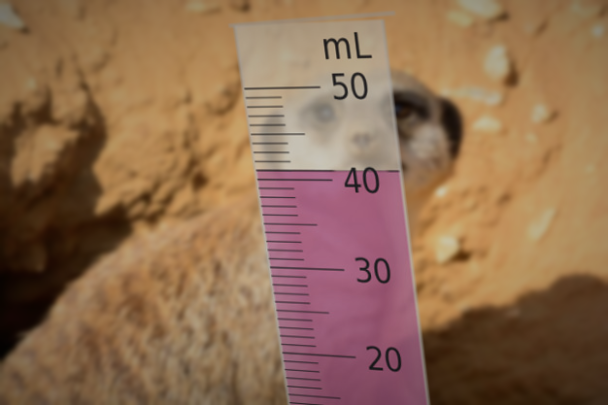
value=41 unit=mL
